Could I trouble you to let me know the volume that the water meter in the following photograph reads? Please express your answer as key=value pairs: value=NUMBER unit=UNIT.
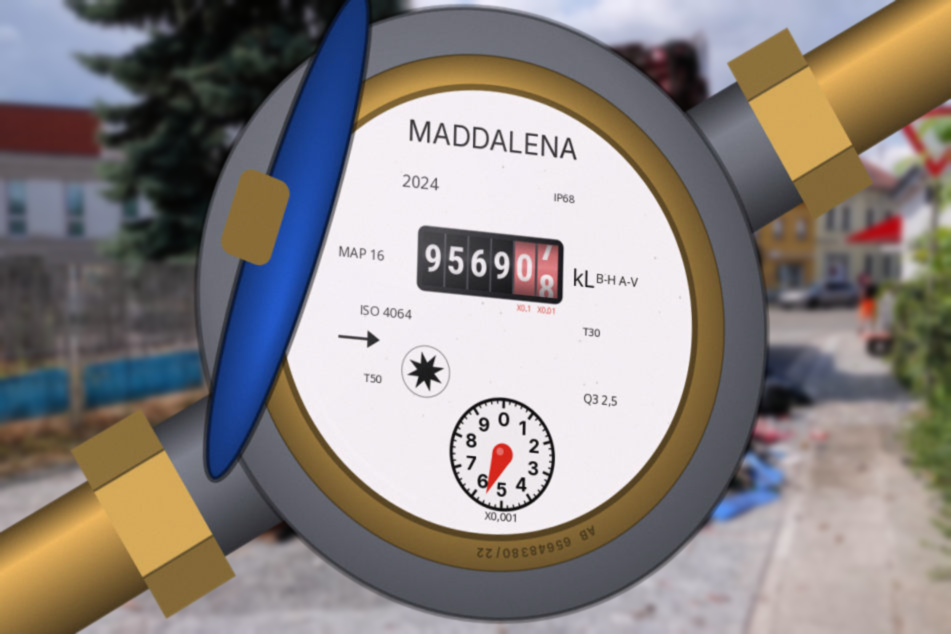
value=9569.075 unit=kL
